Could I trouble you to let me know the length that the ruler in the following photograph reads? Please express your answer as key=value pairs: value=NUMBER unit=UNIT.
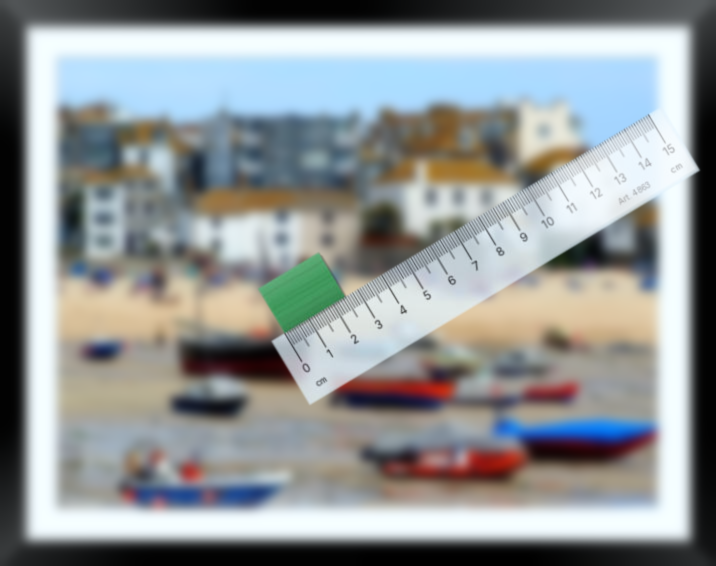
value=2.5 unit=cm
